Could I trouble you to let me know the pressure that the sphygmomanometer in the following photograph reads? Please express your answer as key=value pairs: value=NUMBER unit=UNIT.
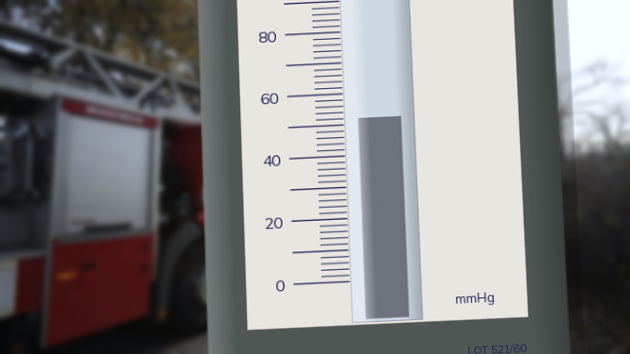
value=52 unit=mmHg
